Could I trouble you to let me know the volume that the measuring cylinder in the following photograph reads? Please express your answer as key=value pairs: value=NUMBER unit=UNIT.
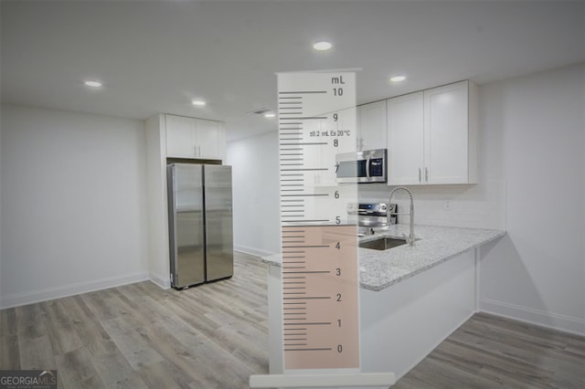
value=4.8 unit=mL
